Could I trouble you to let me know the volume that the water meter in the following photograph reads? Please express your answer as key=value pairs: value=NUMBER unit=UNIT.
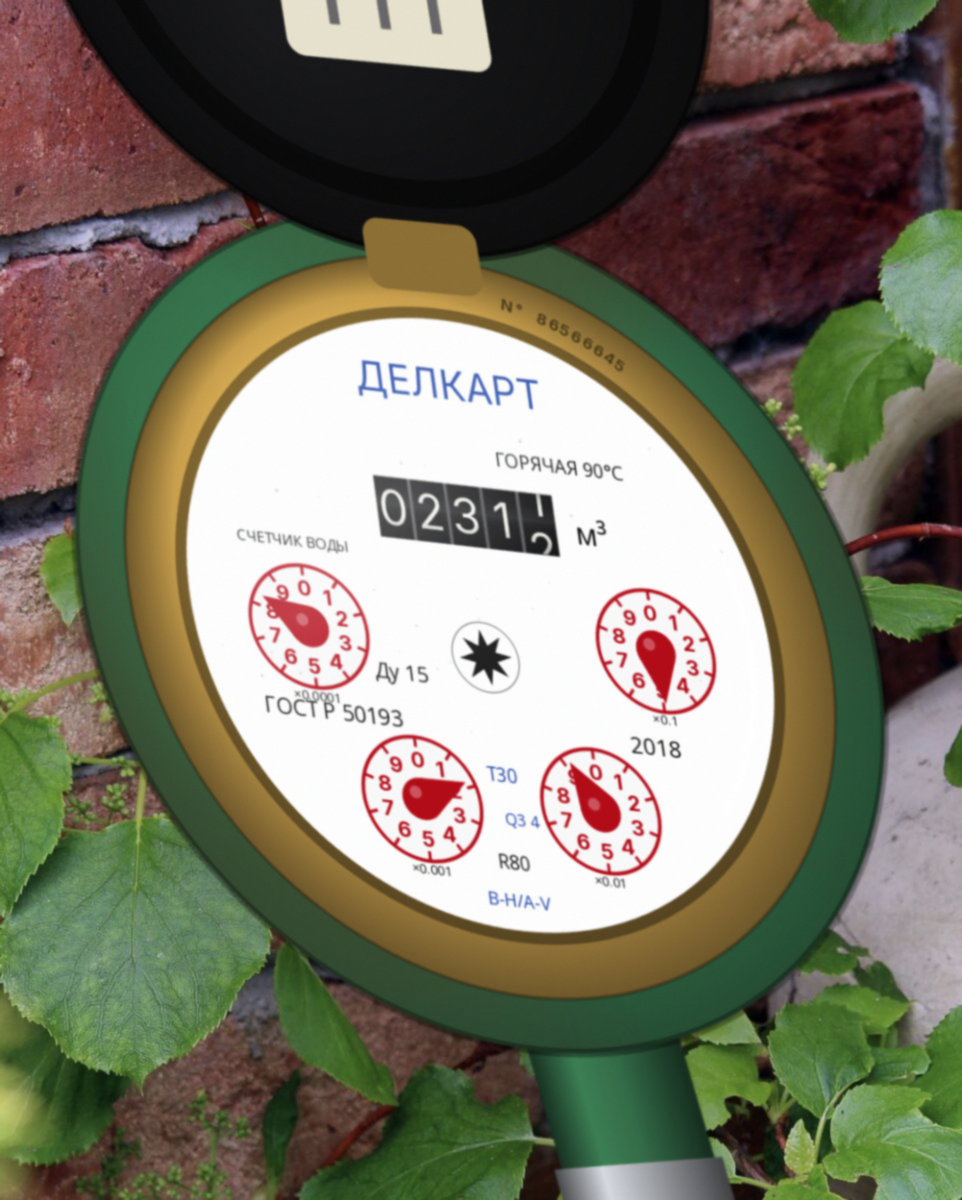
value=2311.4918 unit=m³
